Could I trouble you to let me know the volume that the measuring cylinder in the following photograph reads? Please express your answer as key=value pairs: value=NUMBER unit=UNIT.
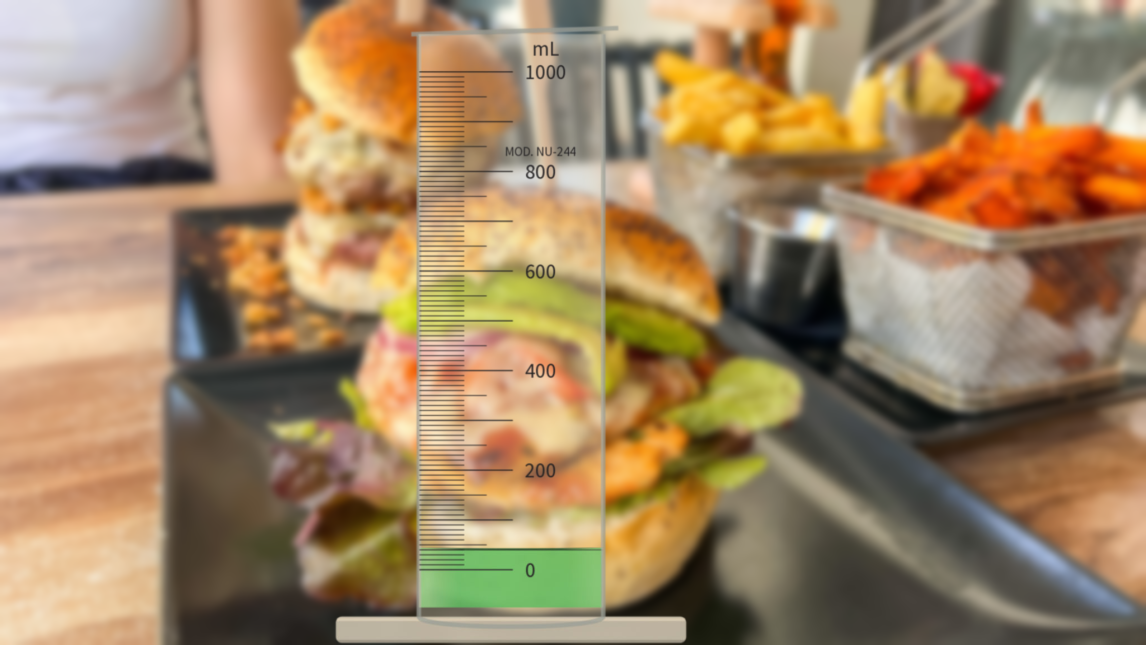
value=40 unit=mL
